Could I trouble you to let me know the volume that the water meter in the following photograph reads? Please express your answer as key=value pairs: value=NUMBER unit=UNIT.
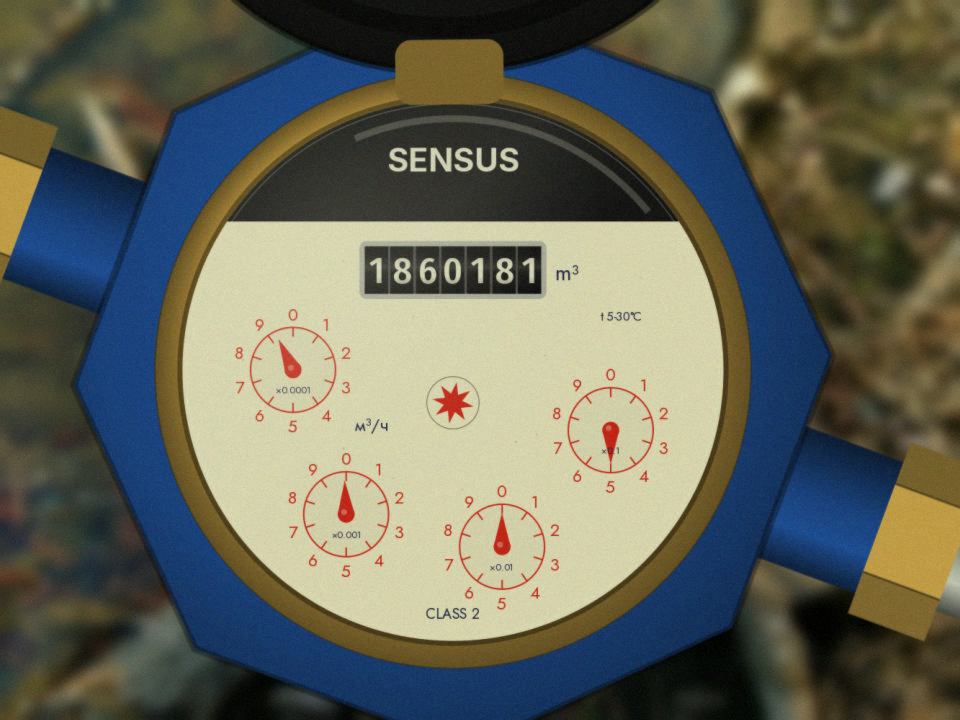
value=1860181.4999 unit=m³
